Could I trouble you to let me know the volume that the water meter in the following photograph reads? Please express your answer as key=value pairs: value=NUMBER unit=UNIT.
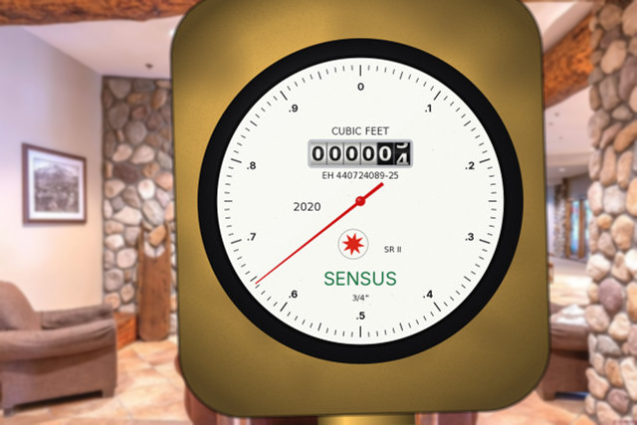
value=3.64 unit=ft³
